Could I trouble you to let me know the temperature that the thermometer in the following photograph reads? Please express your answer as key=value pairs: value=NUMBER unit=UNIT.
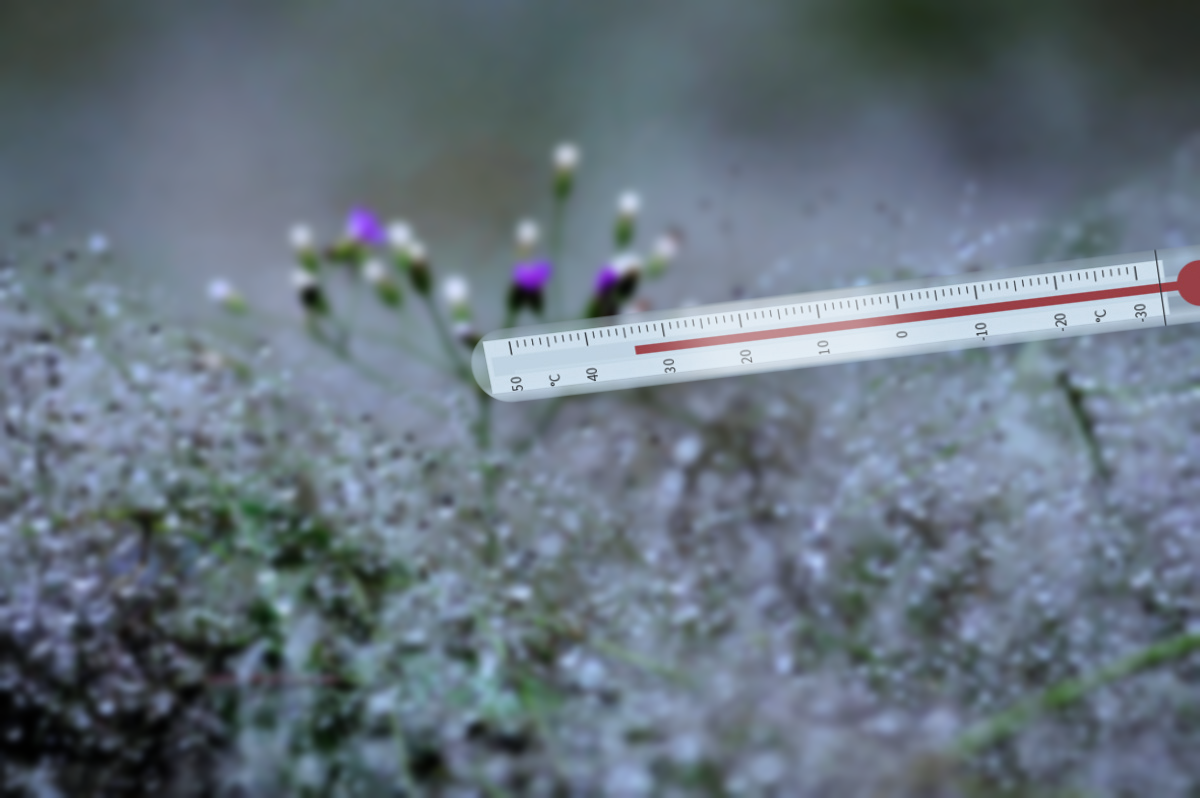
value=34 unit=°C
